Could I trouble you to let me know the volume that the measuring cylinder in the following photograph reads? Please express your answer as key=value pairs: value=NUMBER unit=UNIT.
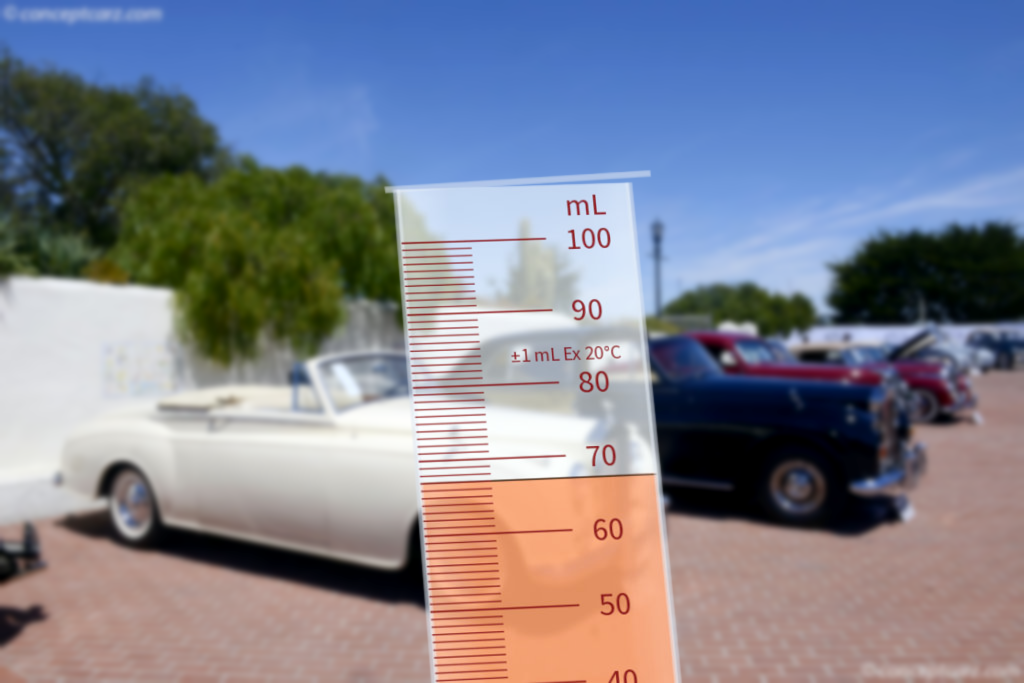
value=67 unit=mL
